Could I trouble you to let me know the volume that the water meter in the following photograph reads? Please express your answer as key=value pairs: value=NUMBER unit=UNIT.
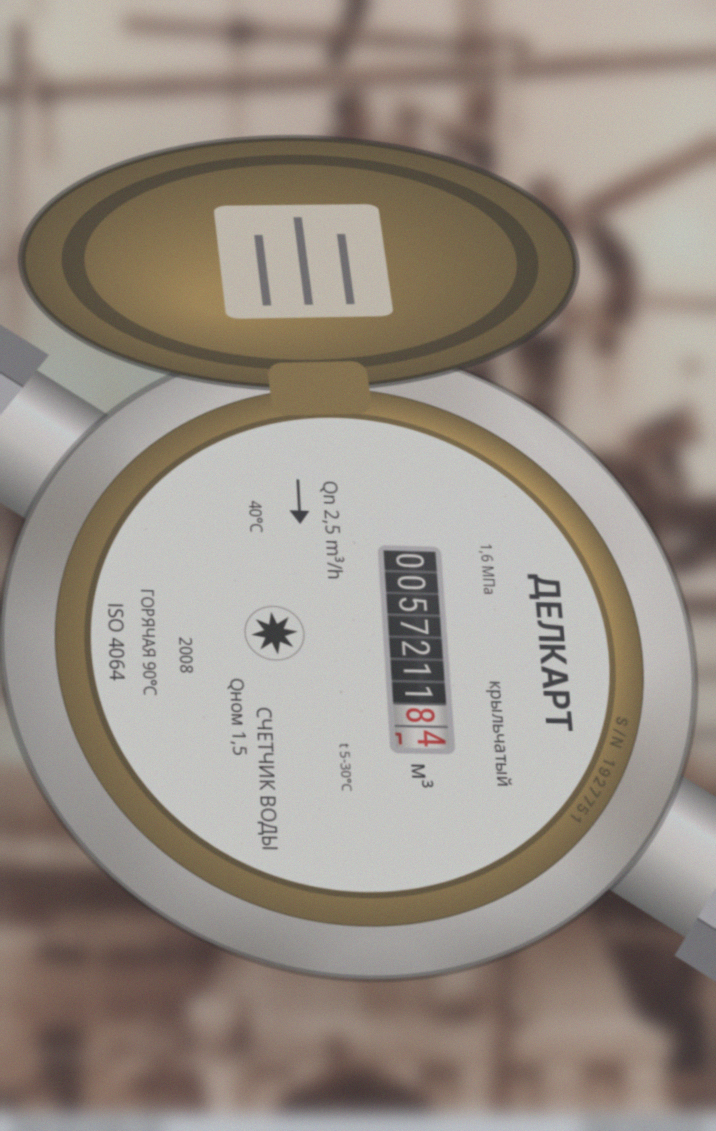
value=57211.84 unit=m³
